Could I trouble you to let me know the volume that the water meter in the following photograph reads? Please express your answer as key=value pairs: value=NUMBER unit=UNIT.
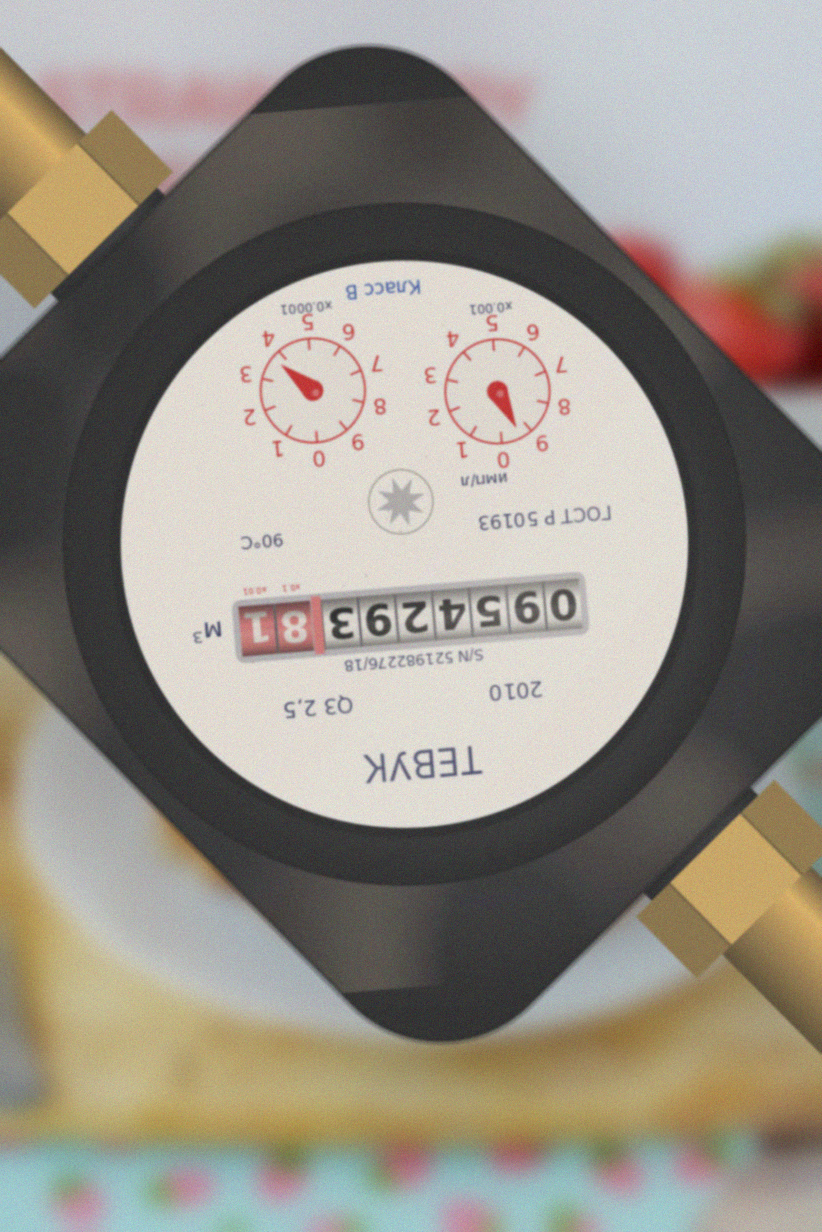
value=954293.8093 unit=m³
